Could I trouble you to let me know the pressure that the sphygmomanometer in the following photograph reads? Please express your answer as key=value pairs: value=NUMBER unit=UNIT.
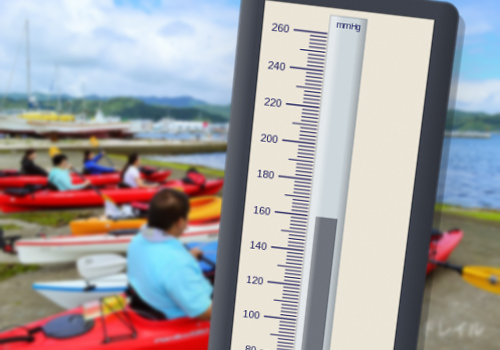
value=160 unit=mmHg
